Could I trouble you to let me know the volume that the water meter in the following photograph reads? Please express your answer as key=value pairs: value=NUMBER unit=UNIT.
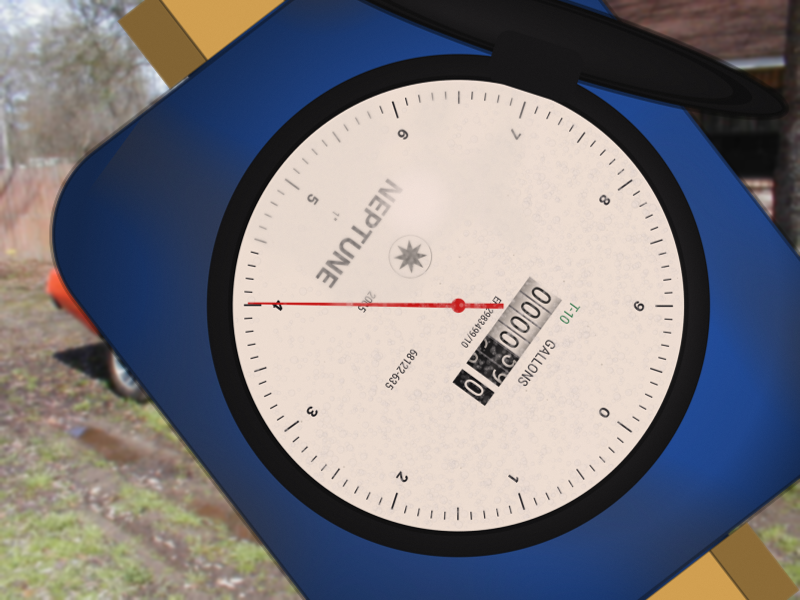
value=594.0 unit=gal
